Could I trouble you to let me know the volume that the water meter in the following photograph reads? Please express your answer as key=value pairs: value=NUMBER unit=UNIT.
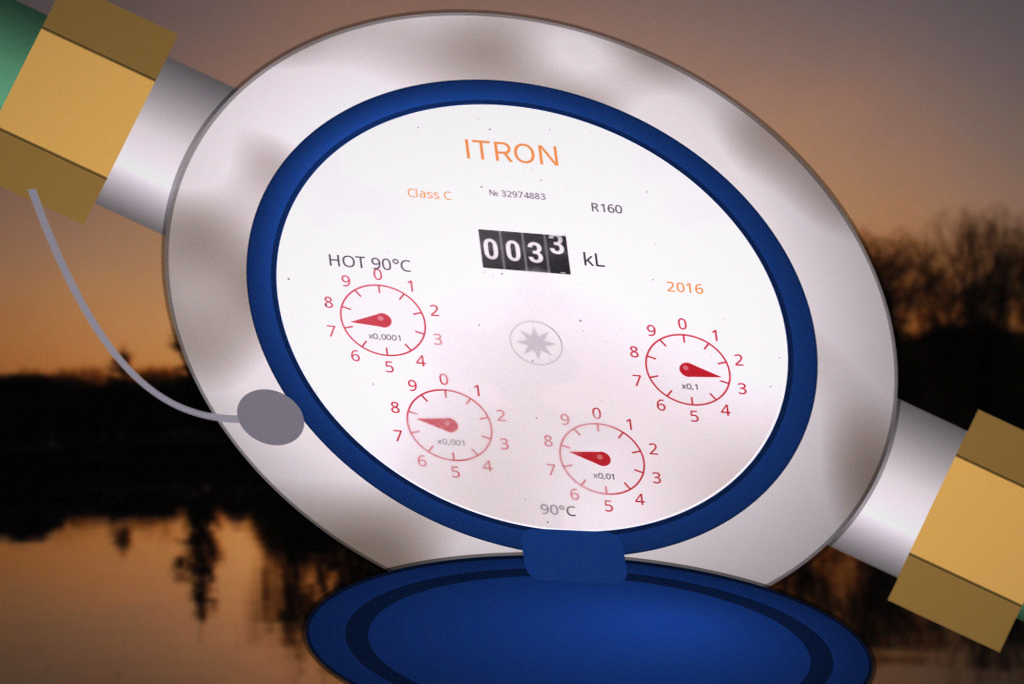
value=33.2777 unit=kL
